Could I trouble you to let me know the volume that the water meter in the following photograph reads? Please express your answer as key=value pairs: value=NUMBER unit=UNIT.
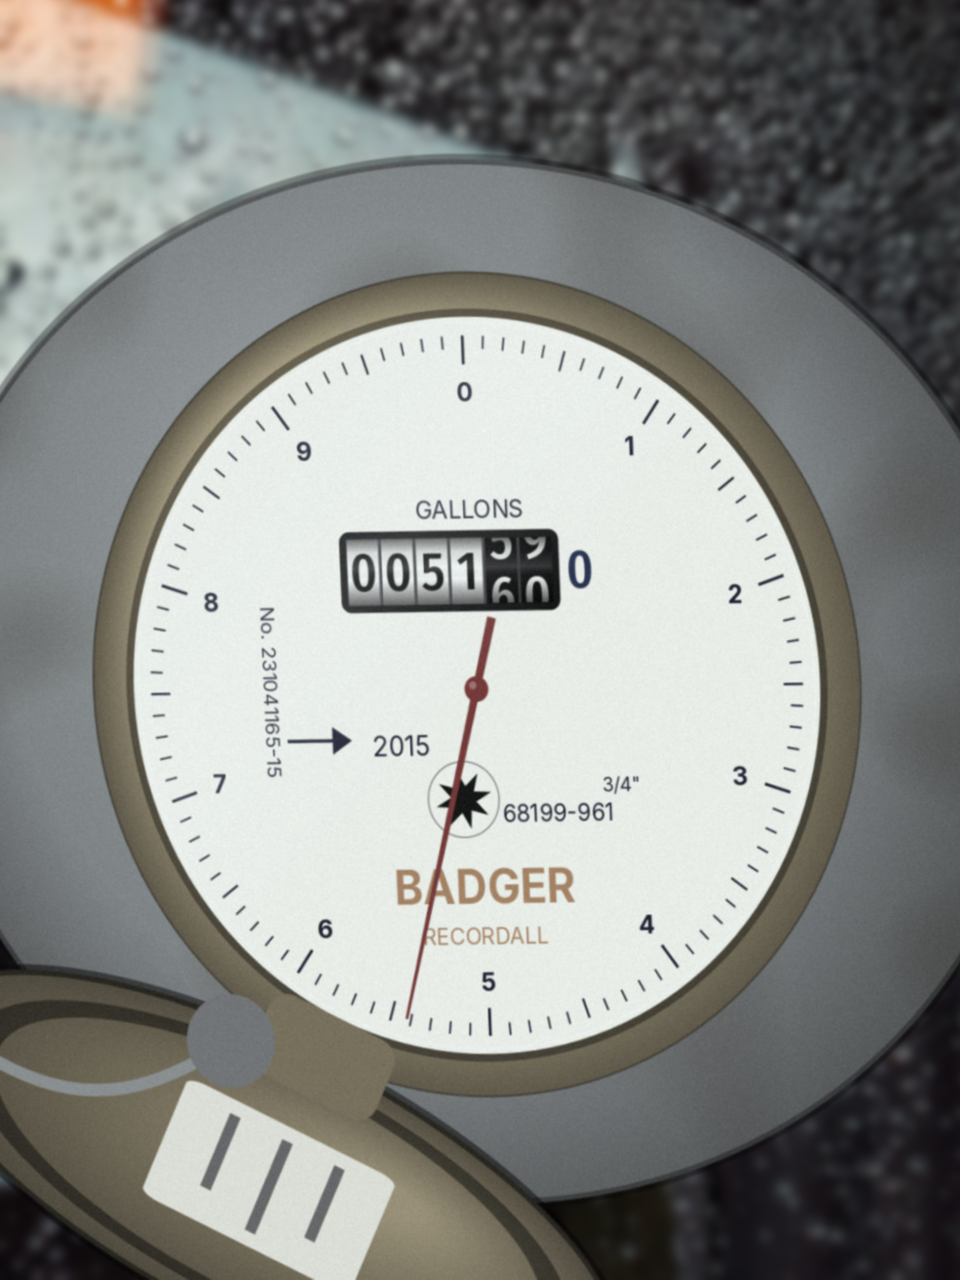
value=51595.4 unit=gal
